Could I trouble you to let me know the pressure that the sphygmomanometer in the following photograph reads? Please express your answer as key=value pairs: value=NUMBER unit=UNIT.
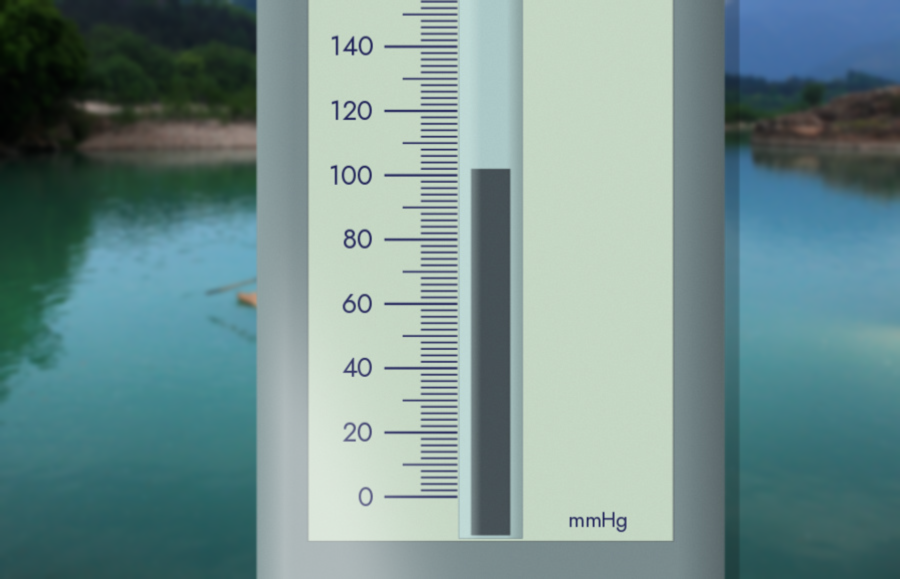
value=102 unit=mmHg
